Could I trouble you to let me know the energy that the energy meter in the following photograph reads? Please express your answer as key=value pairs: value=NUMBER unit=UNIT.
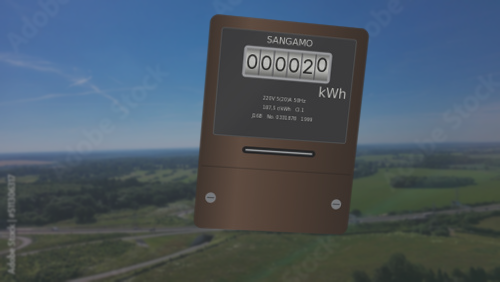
value=20 unit=kWh
